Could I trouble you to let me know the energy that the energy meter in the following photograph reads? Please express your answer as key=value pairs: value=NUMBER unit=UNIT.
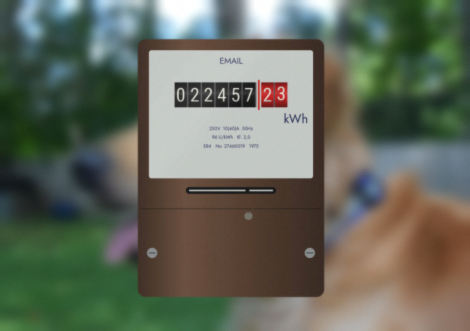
value=22457.23 unit=kWh
